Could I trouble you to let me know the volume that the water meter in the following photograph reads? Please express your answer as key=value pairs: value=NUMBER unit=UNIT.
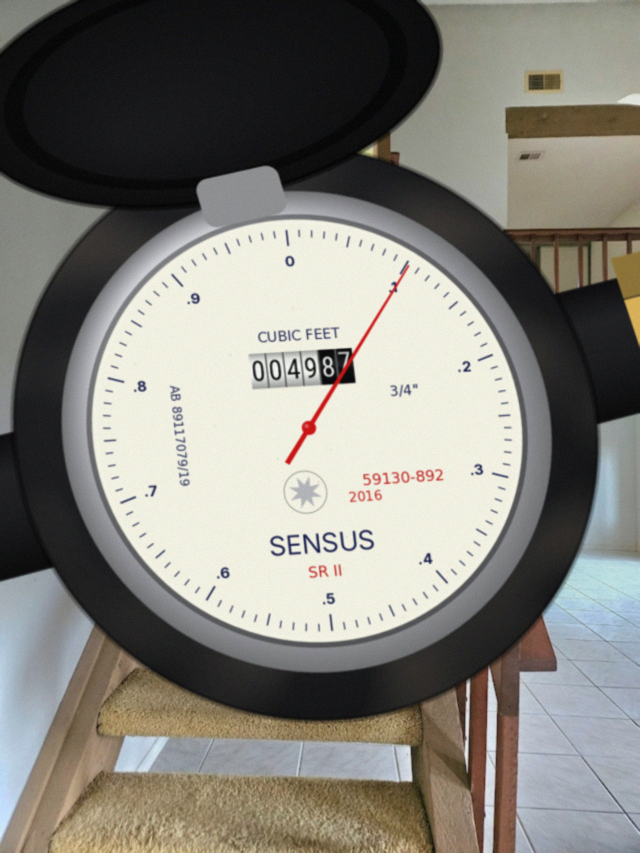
value=4987.10 unit=ft³
